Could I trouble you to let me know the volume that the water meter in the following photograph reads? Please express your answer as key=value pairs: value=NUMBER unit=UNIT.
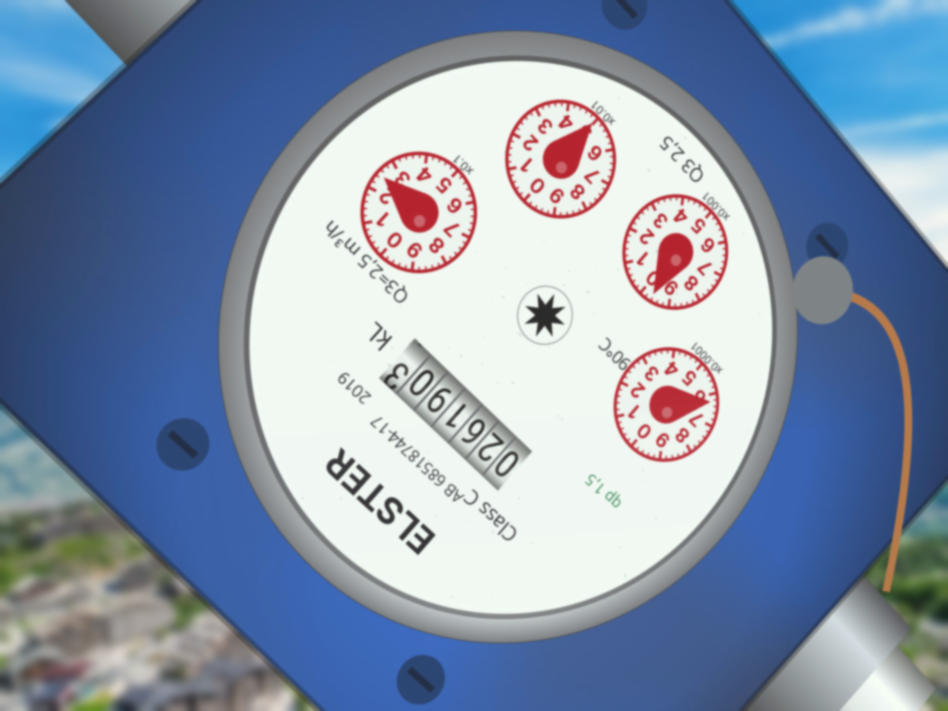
value=261903.2496 unit=kL
